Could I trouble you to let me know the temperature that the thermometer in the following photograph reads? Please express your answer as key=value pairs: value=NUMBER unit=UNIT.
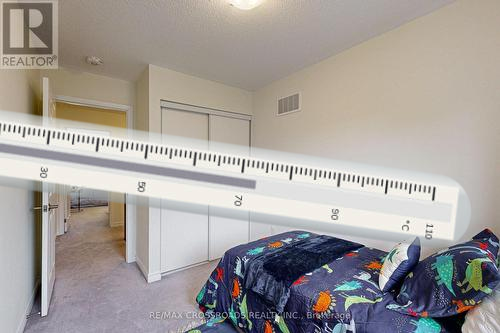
value=73 unit=°C
